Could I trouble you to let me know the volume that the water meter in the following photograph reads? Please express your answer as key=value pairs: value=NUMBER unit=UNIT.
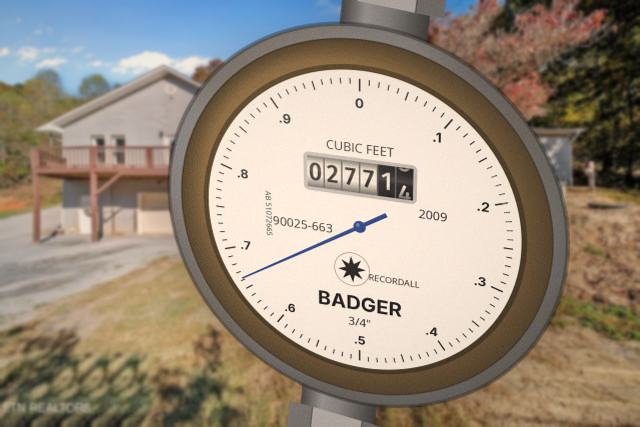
value=27713.66 unit=ft³
